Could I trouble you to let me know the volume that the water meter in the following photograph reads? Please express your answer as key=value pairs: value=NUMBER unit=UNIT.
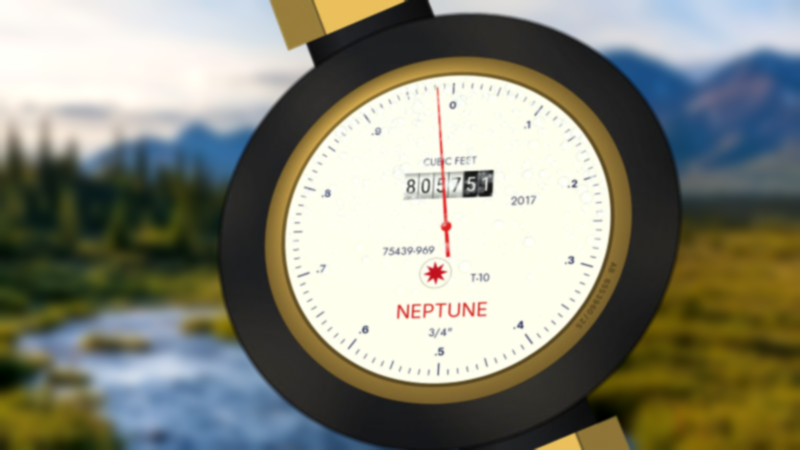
value=805750.98 unit=ft³
